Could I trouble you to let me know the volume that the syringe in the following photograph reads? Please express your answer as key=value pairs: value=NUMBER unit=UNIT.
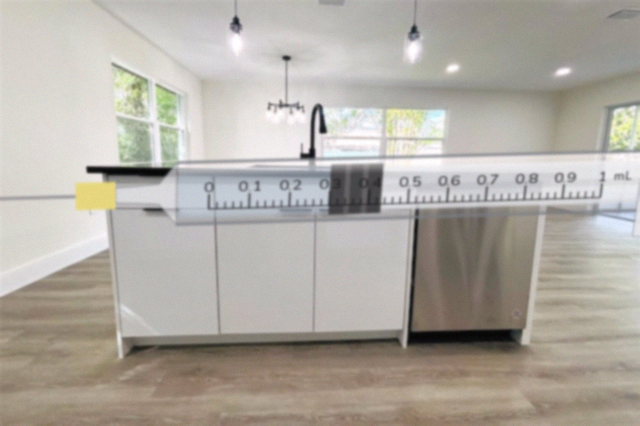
value=0.3 unit=mL
